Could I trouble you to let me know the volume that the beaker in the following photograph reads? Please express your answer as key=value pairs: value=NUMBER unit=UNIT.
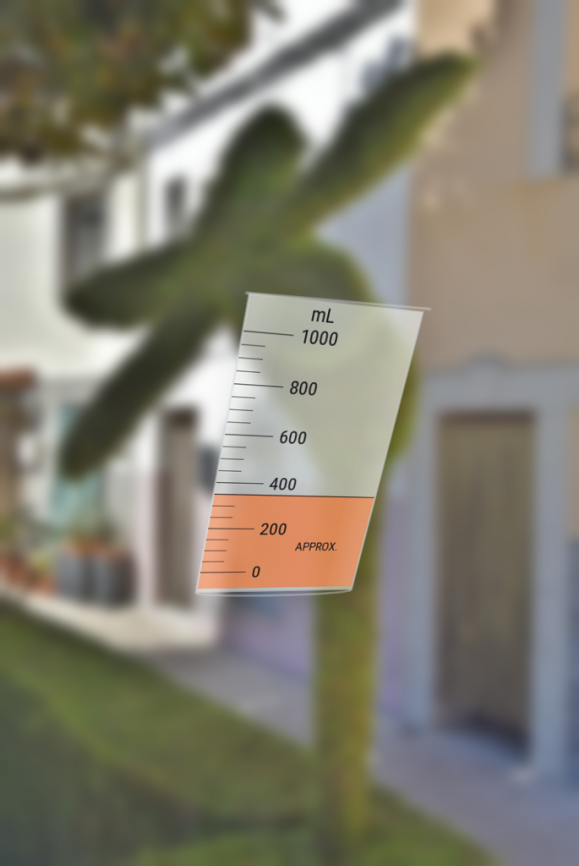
value=350 unit=mL
